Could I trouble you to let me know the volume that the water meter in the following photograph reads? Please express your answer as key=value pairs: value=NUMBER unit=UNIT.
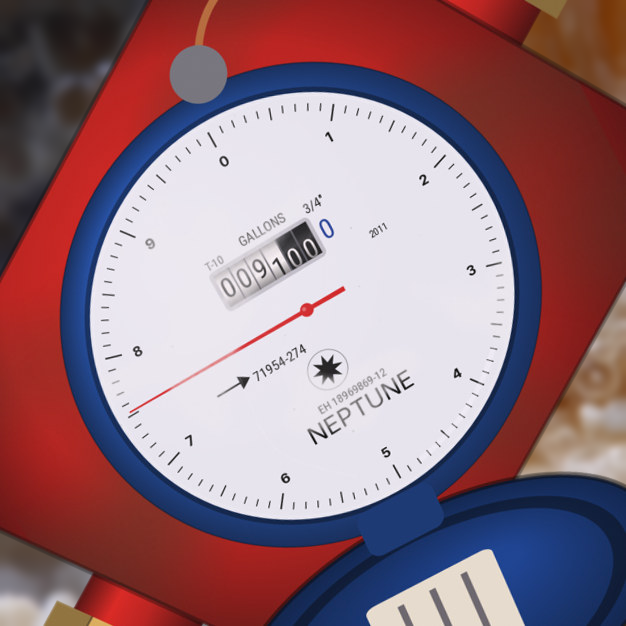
value=90997.5 unit=gal
